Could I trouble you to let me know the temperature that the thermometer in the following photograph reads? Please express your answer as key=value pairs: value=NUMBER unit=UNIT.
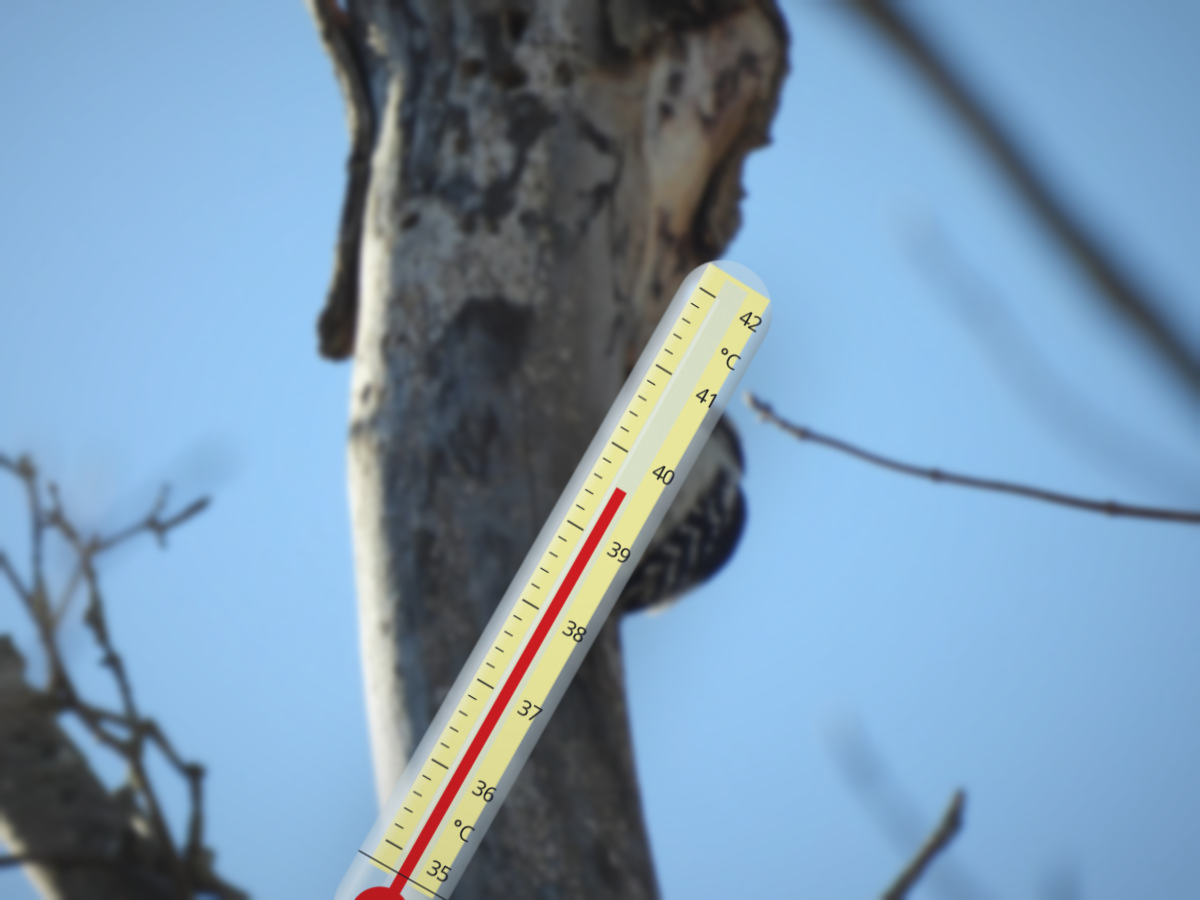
value=39.6 unit=°C
